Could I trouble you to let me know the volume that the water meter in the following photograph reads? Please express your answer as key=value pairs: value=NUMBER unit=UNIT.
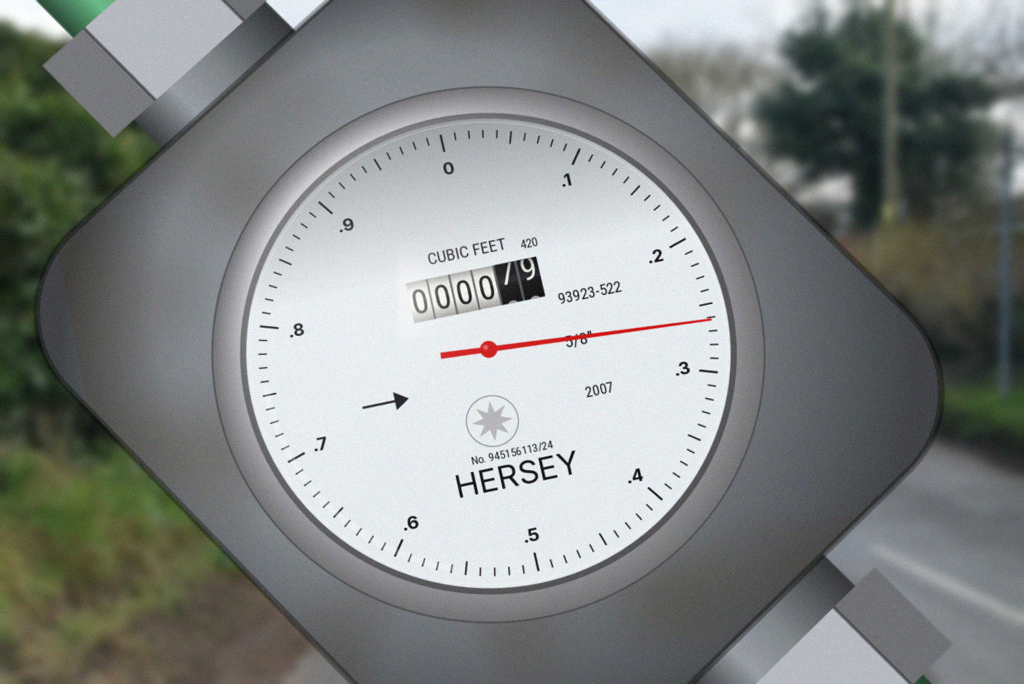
value=79.26 unit=ft³
